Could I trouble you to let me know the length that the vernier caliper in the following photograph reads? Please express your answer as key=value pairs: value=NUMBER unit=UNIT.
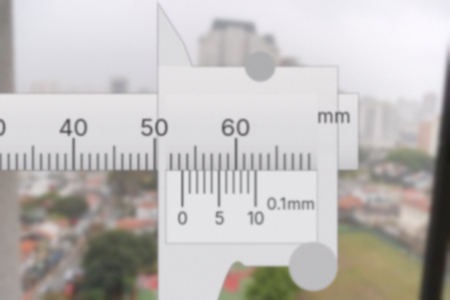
value=53.4 unit=mm
